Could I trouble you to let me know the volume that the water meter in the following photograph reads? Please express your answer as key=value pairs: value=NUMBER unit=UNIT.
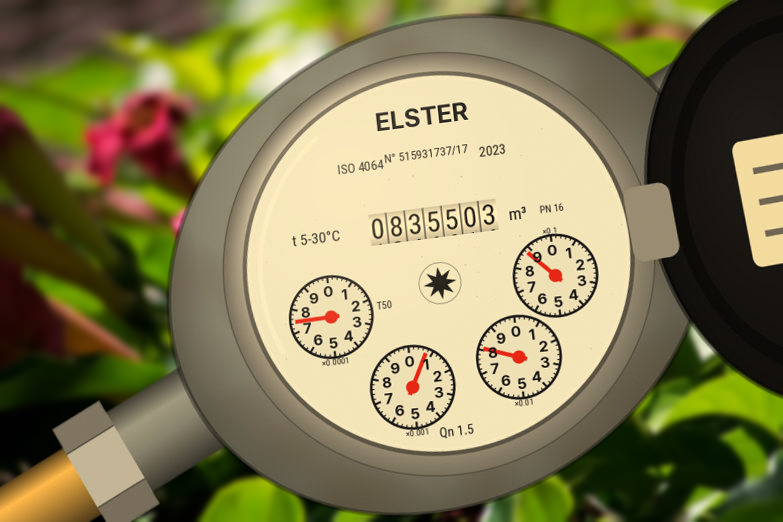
value=835503.8807 unit=m³
